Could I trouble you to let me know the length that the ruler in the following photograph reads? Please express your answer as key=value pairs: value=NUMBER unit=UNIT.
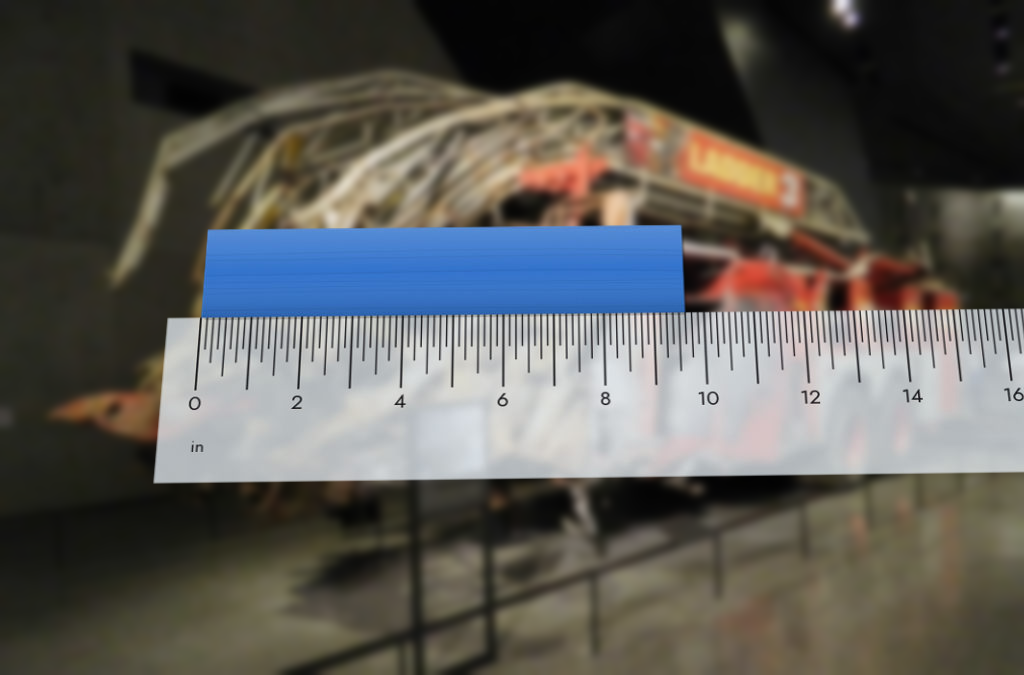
value=9.625 unit=in
